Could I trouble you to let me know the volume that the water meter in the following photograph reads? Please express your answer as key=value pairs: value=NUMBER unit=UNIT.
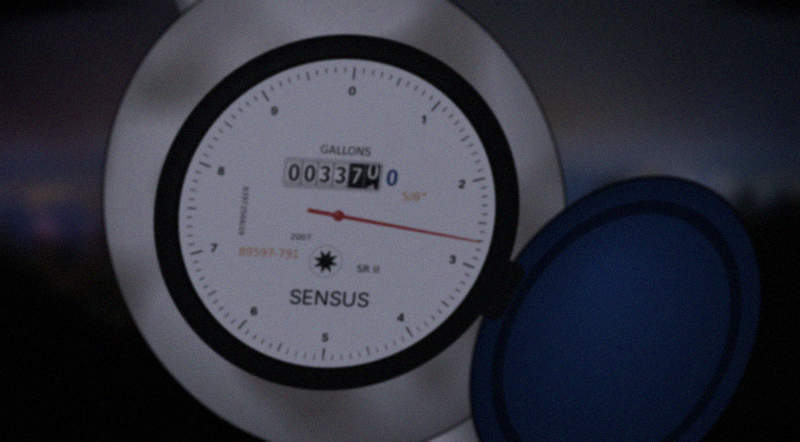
value=33702.7 unit=gal
